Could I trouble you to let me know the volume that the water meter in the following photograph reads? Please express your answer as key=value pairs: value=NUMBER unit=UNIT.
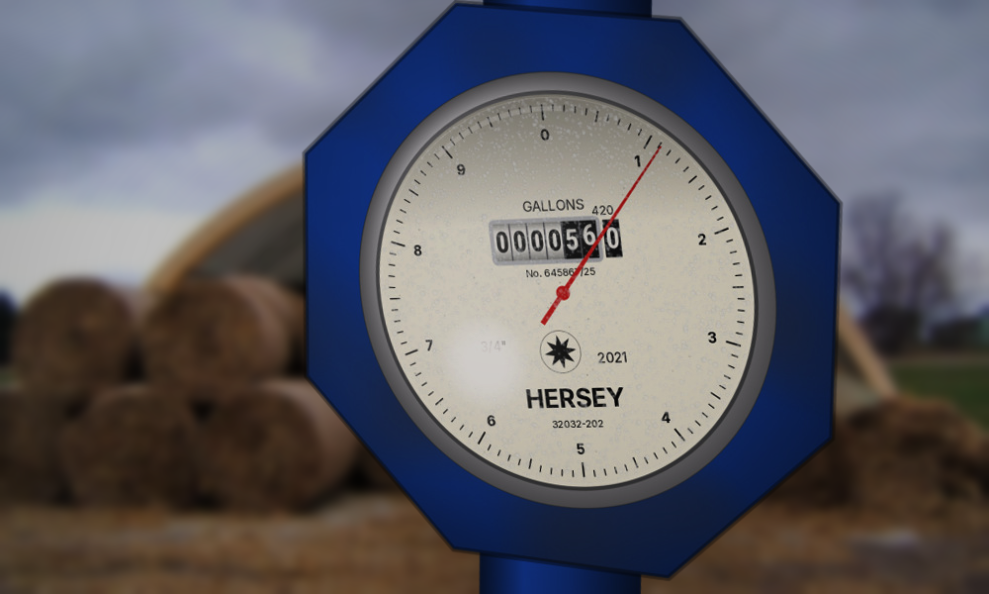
value=561.1 unit=gal
